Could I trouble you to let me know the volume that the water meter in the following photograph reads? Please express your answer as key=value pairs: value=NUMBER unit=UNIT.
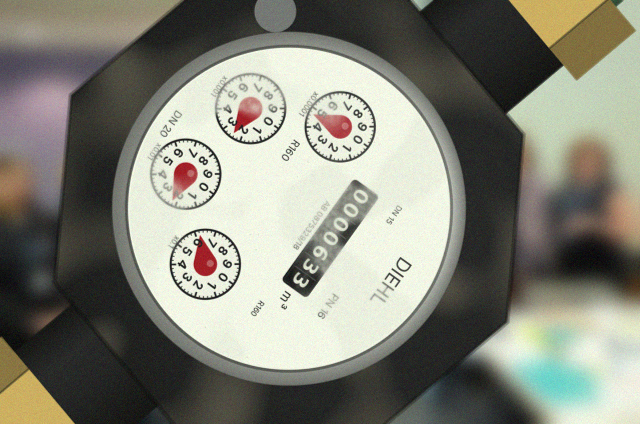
value=633.6224 unit=m³
